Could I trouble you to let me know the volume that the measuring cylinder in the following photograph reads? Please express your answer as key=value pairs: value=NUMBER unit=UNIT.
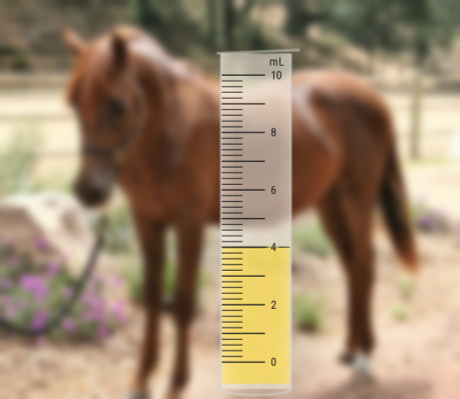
value=4 unit=mL
